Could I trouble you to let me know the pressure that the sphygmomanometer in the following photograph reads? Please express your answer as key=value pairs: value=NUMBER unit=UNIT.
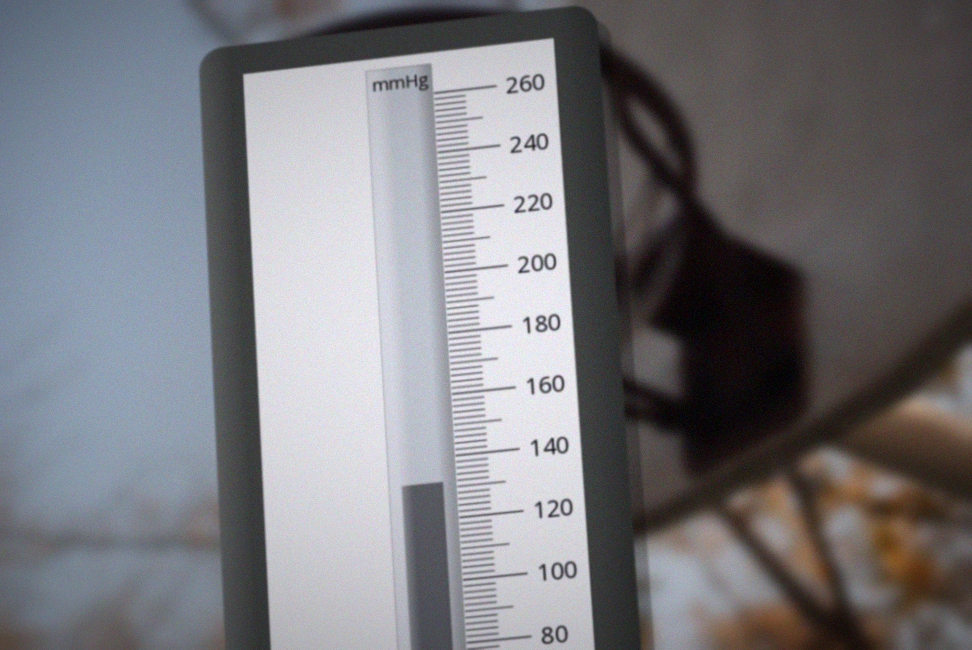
value=132 unit=mmHg
